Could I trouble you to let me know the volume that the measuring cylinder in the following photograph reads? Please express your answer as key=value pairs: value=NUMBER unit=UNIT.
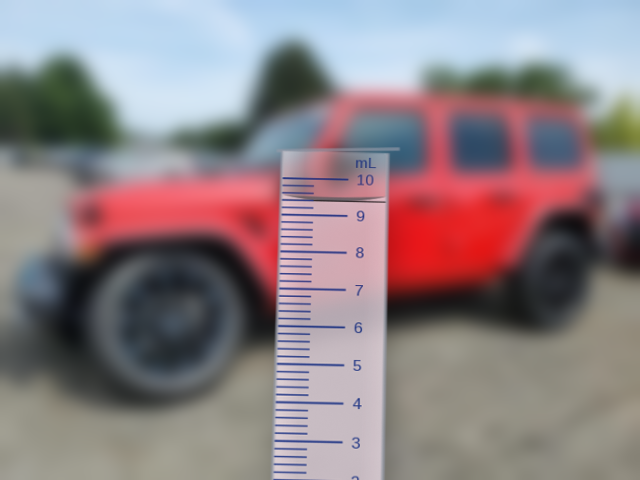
value=9.4 unit=mL
